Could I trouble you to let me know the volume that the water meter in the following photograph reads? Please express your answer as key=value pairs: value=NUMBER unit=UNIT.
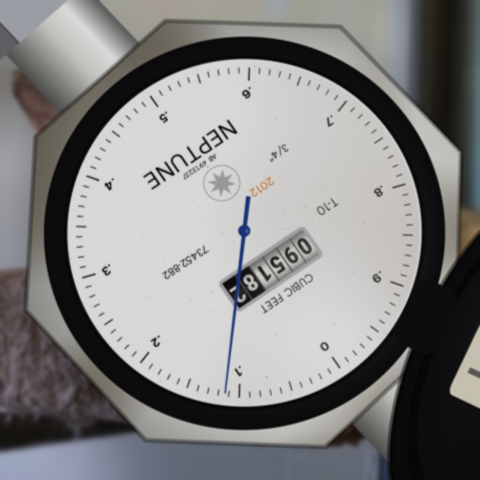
value=95182.11 unit=ft³
